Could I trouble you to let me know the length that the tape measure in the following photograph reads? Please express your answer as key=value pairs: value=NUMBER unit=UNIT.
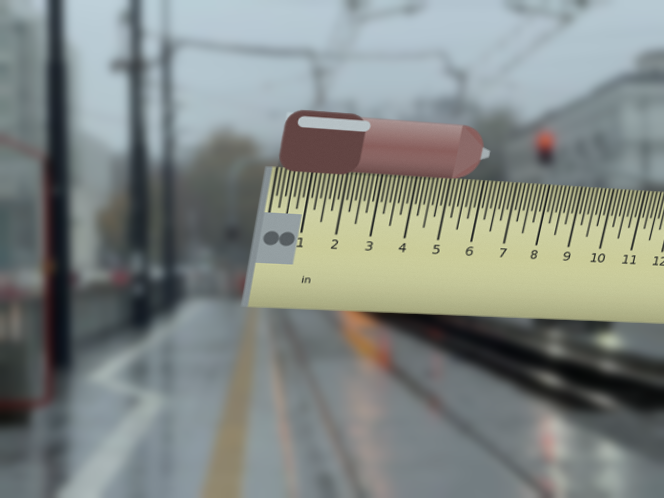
value=6 unit=in
